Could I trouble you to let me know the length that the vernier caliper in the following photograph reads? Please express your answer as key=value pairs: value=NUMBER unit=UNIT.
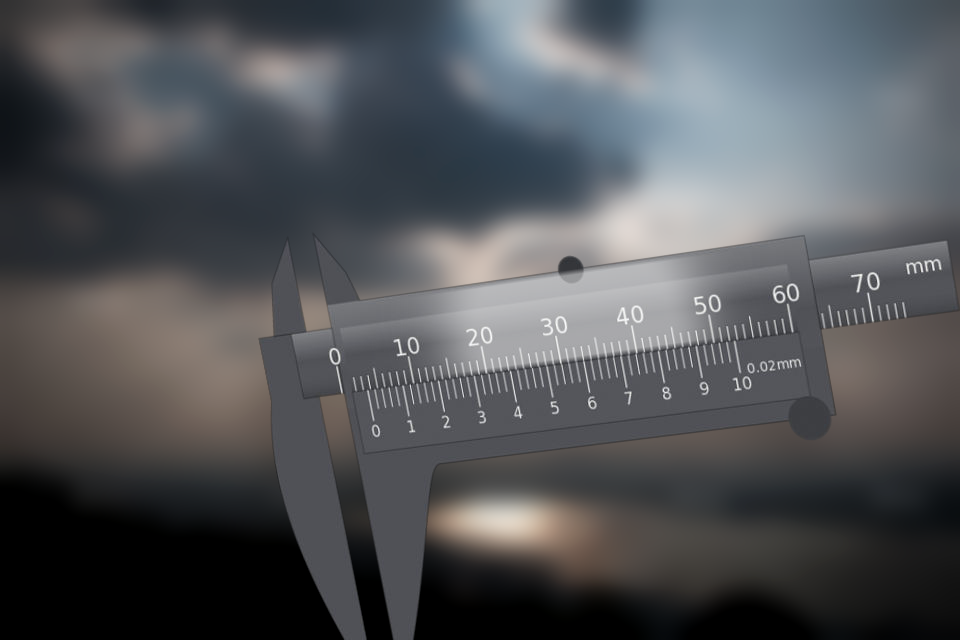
value=3.6 unit=mm
